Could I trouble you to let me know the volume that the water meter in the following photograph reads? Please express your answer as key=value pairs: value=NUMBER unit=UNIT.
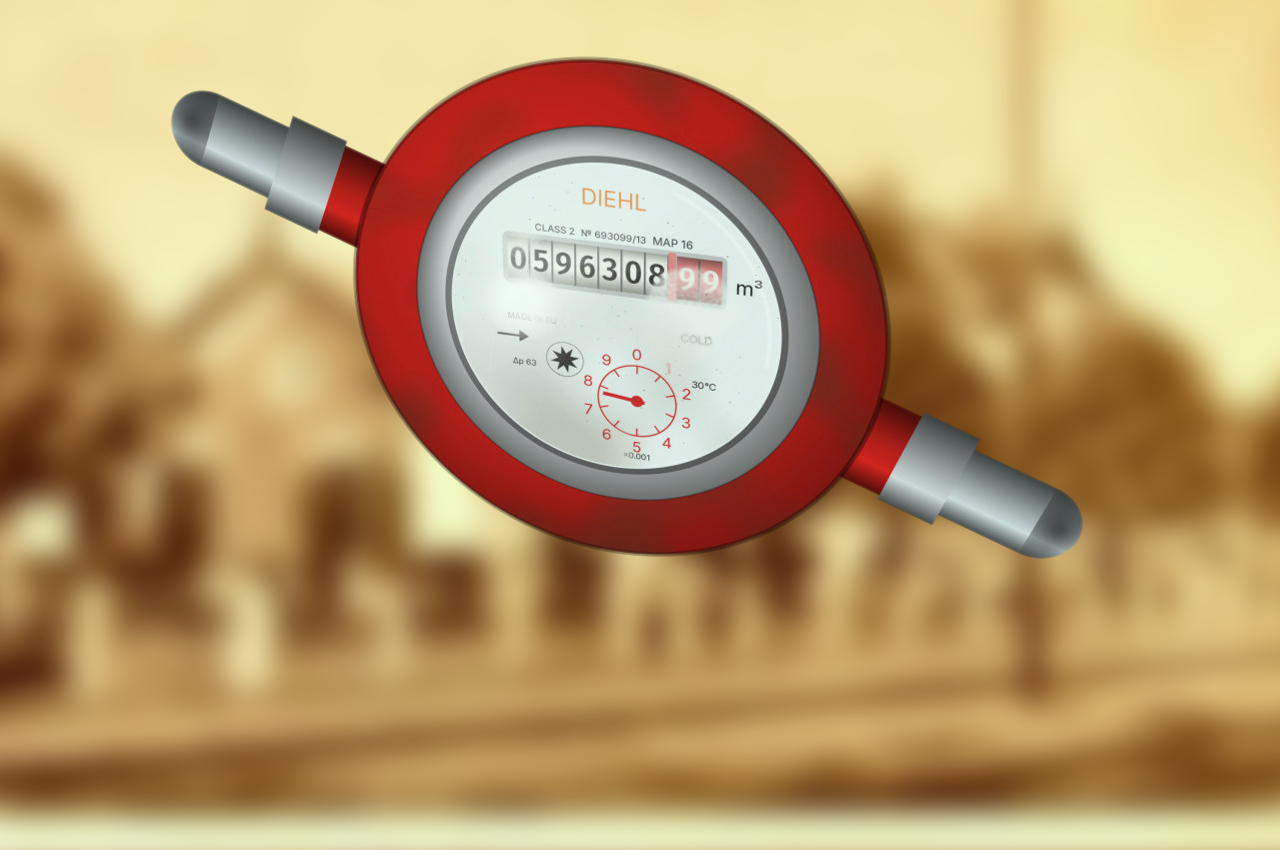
value=596308.997 unit=m³
